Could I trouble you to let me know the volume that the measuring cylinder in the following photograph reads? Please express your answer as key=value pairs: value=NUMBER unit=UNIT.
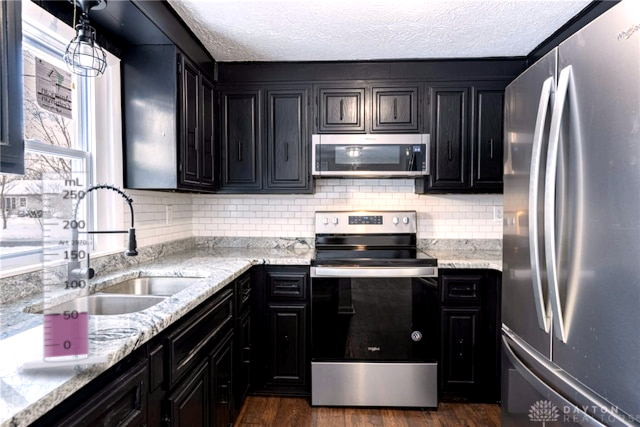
value=50 unit=mL
